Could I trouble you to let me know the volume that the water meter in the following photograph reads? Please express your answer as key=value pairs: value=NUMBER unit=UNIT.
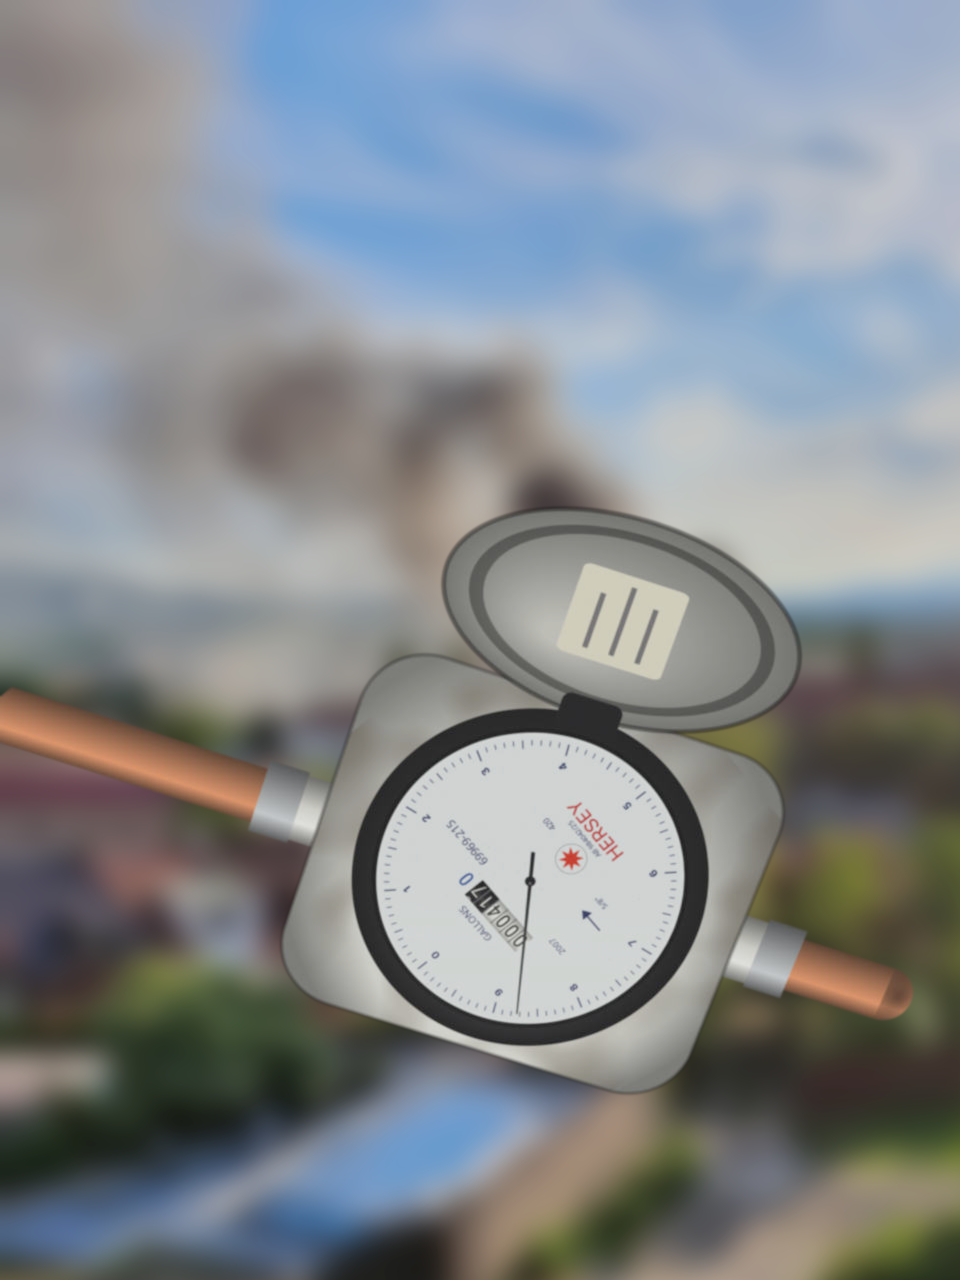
value=4168.7 unit=gal
